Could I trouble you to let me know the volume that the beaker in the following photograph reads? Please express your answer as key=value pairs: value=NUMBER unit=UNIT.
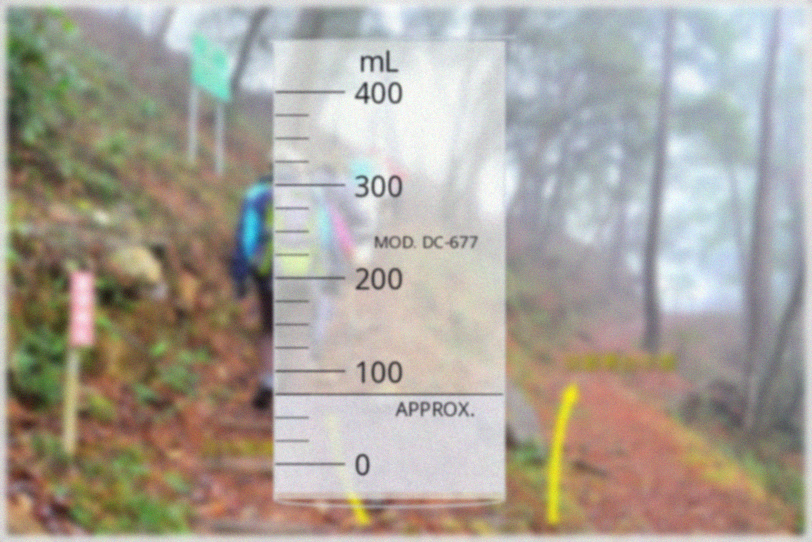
value=75 unit=mL
